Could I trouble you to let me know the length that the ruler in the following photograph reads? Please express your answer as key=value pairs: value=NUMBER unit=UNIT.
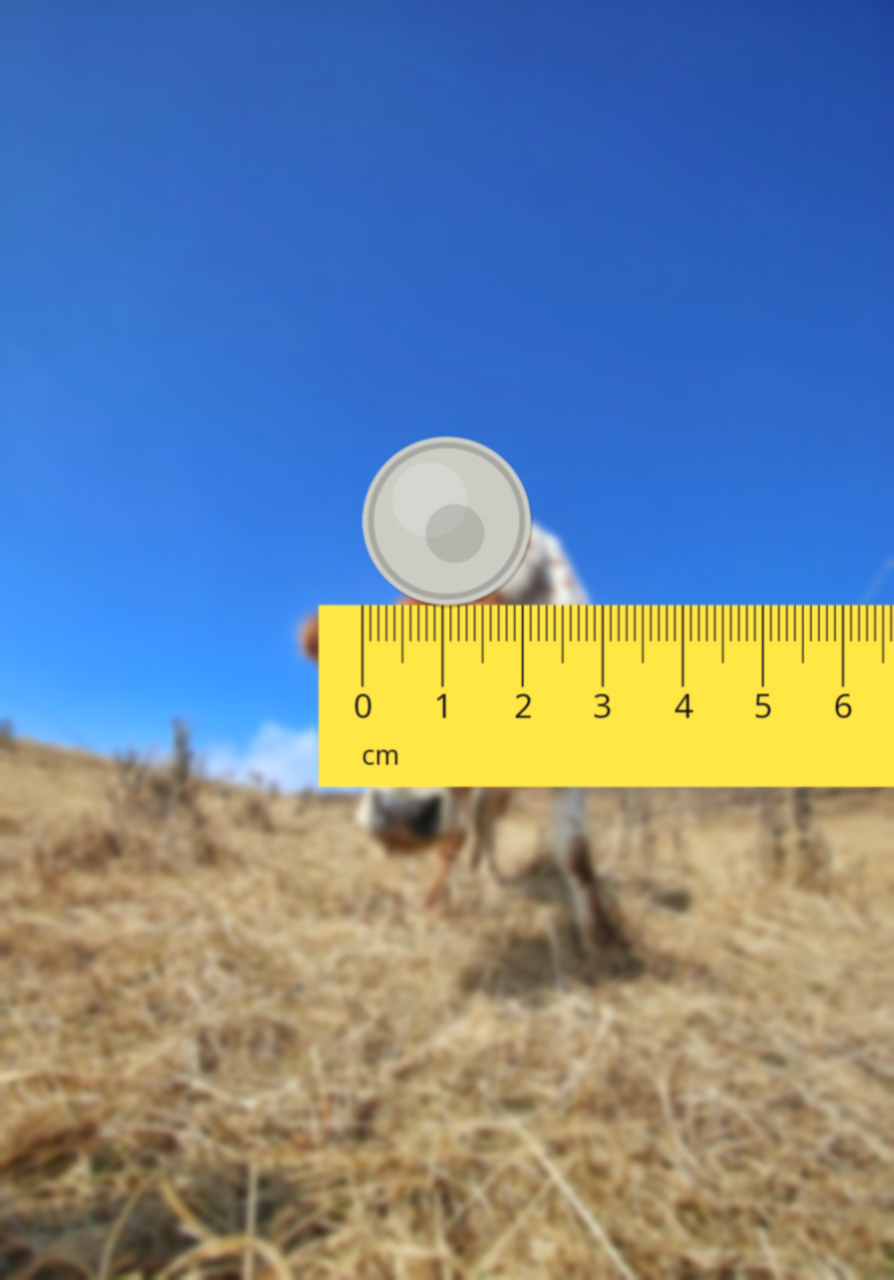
value=2.1 unit=cm
